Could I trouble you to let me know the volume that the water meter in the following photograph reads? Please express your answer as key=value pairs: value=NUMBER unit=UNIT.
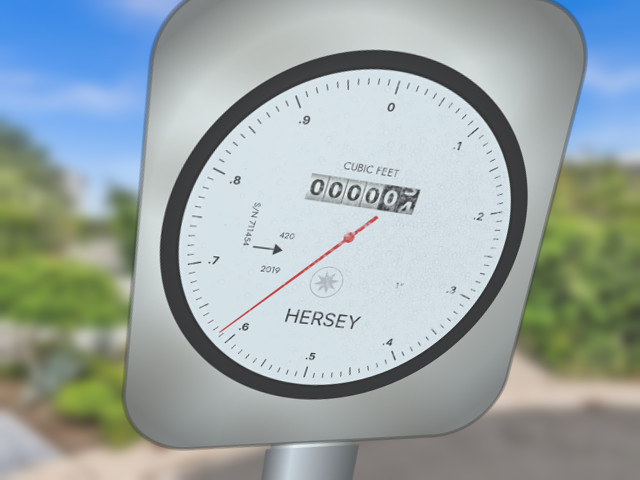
value=3.61 unit=ft³
